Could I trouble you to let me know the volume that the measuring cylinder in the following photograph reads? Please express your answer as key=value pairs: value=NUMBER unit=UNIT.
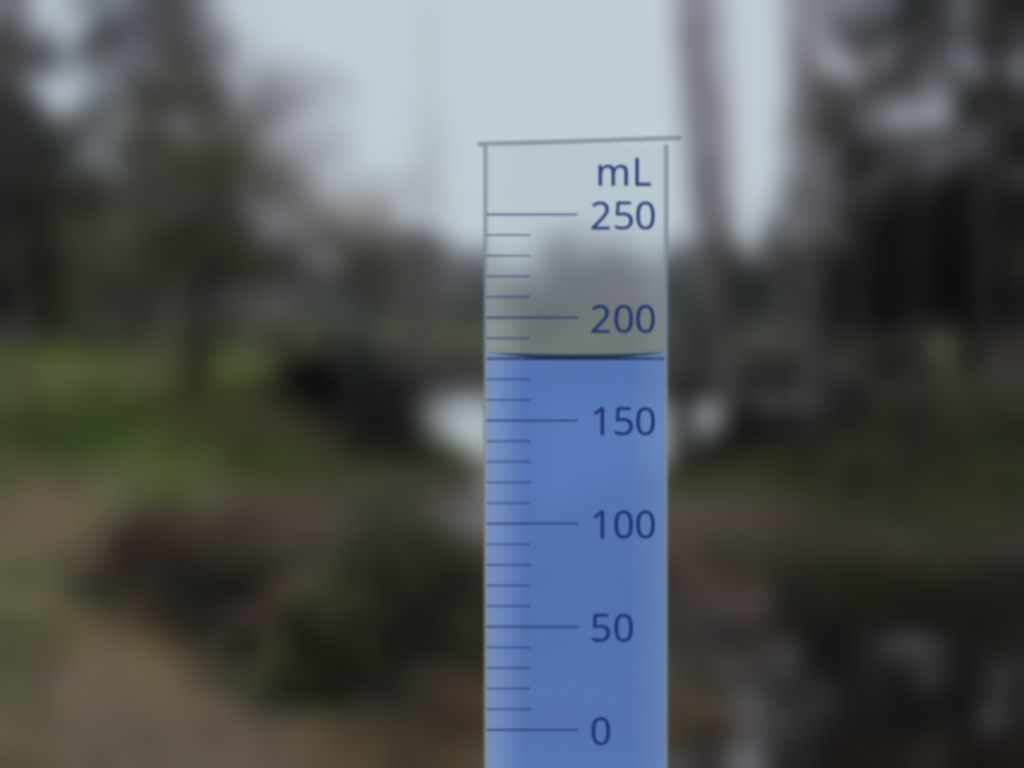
value=180 unit=mL
